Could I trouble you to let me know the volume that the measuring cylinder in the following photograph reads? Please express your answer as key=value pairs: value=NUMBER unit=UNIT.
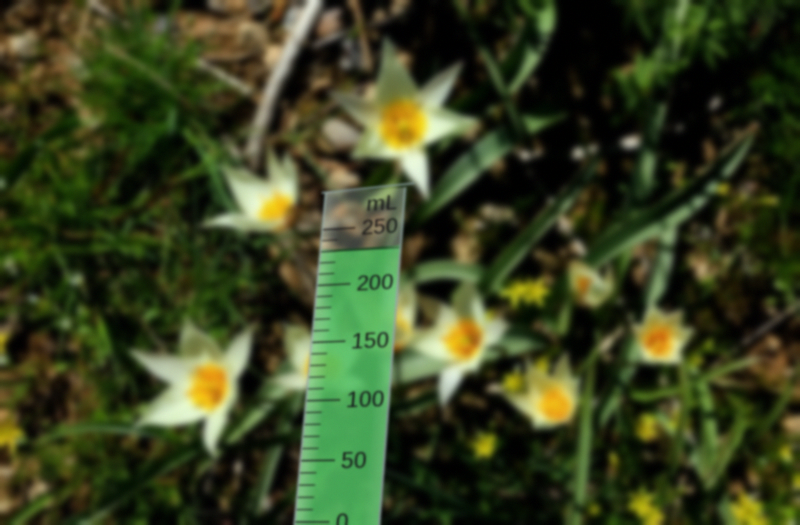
value=230 unit=mL
